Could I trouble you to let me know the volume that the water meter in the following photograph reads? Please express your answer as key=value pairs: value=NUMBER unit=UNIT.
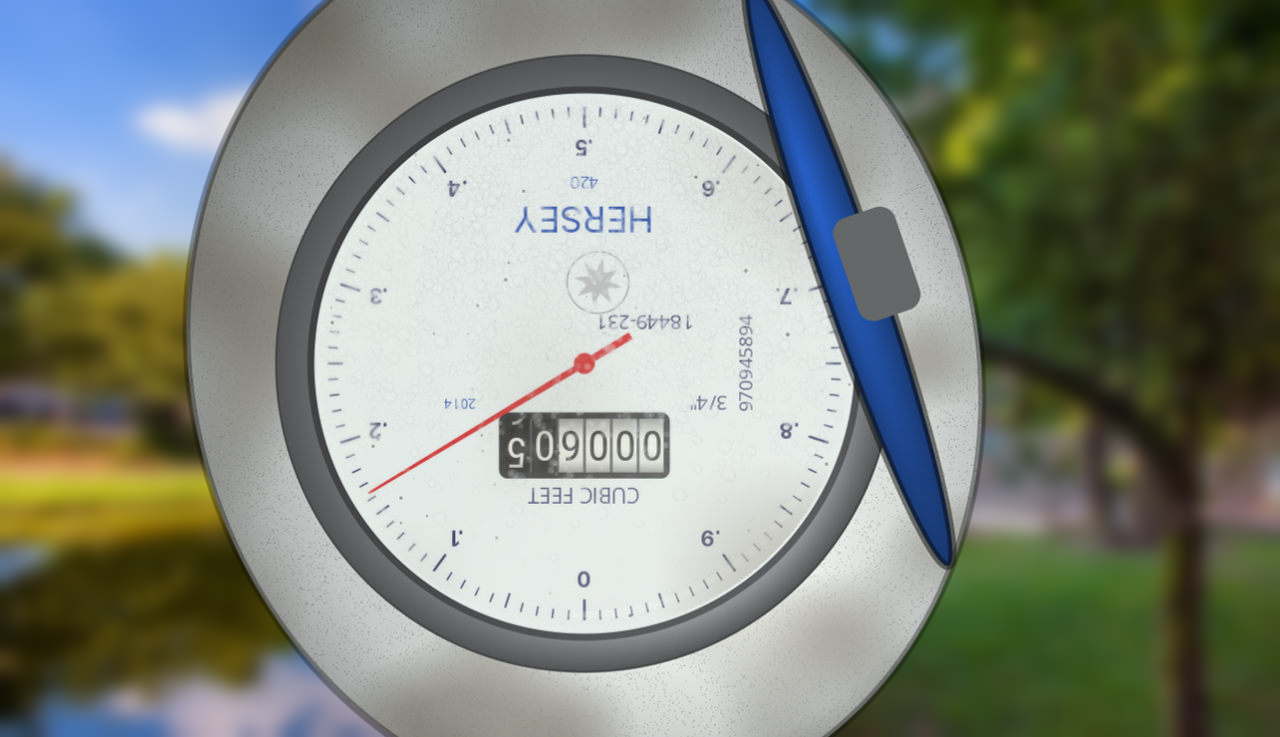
value=605.16 unit=ft³
